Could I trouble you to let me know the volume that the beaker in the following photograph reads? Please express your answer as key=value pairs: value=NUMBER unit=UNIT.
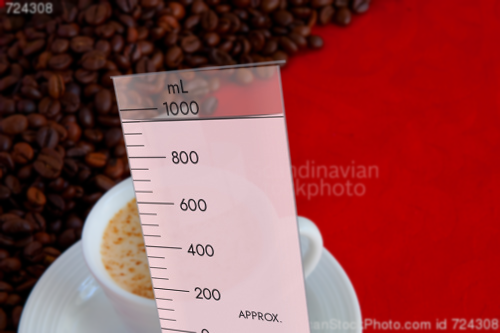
value=950 unit=mL
